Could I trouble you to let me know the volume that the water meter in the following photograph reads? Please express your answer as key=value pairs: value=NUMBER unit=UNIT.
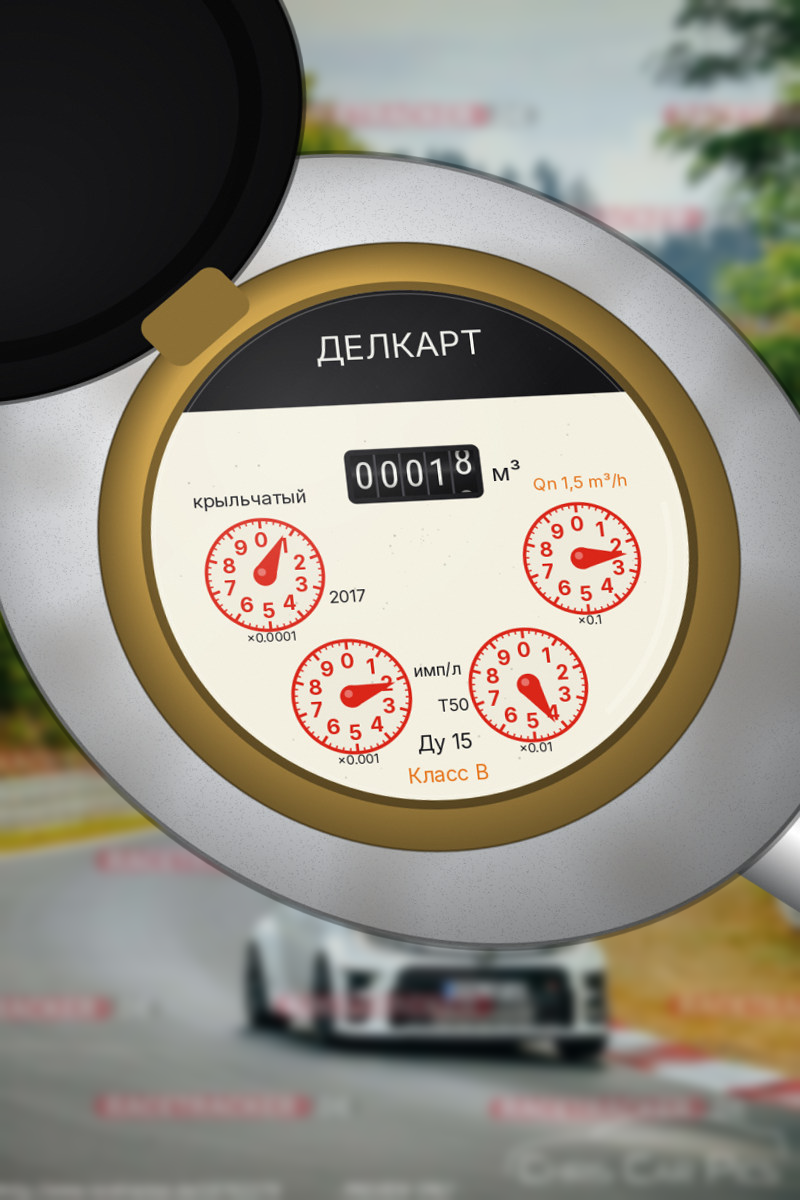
value=18.2420 unit=m³
